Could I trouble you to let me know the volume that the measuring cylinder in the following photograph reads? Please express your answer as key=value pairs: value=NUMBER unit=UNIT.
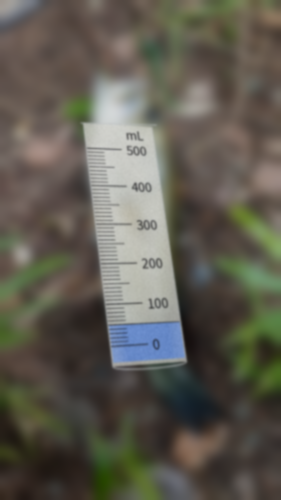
value=50 unit=mL
